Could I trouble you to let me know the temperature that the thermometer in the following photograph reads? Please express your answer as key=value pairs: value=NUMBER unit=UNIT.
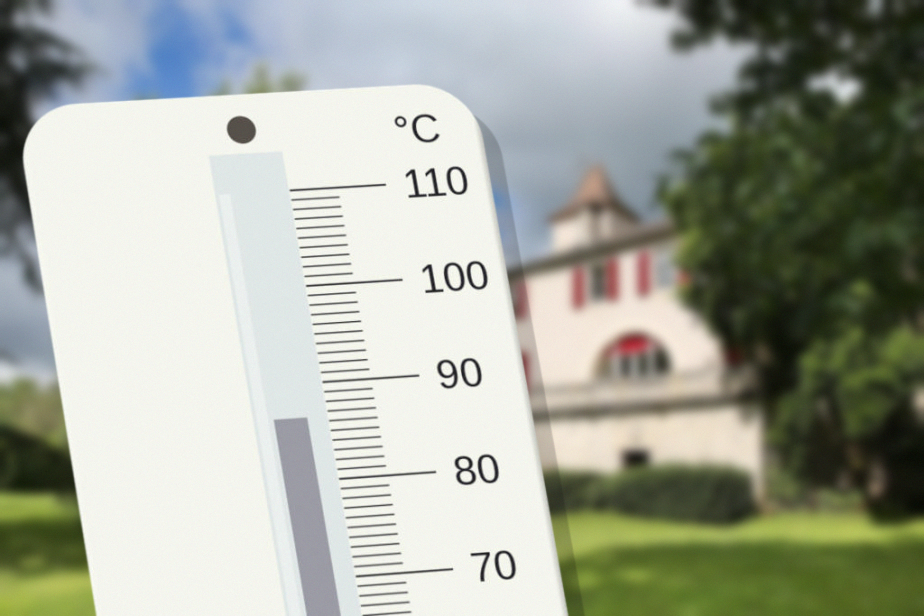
value=86.5 unit=°C
